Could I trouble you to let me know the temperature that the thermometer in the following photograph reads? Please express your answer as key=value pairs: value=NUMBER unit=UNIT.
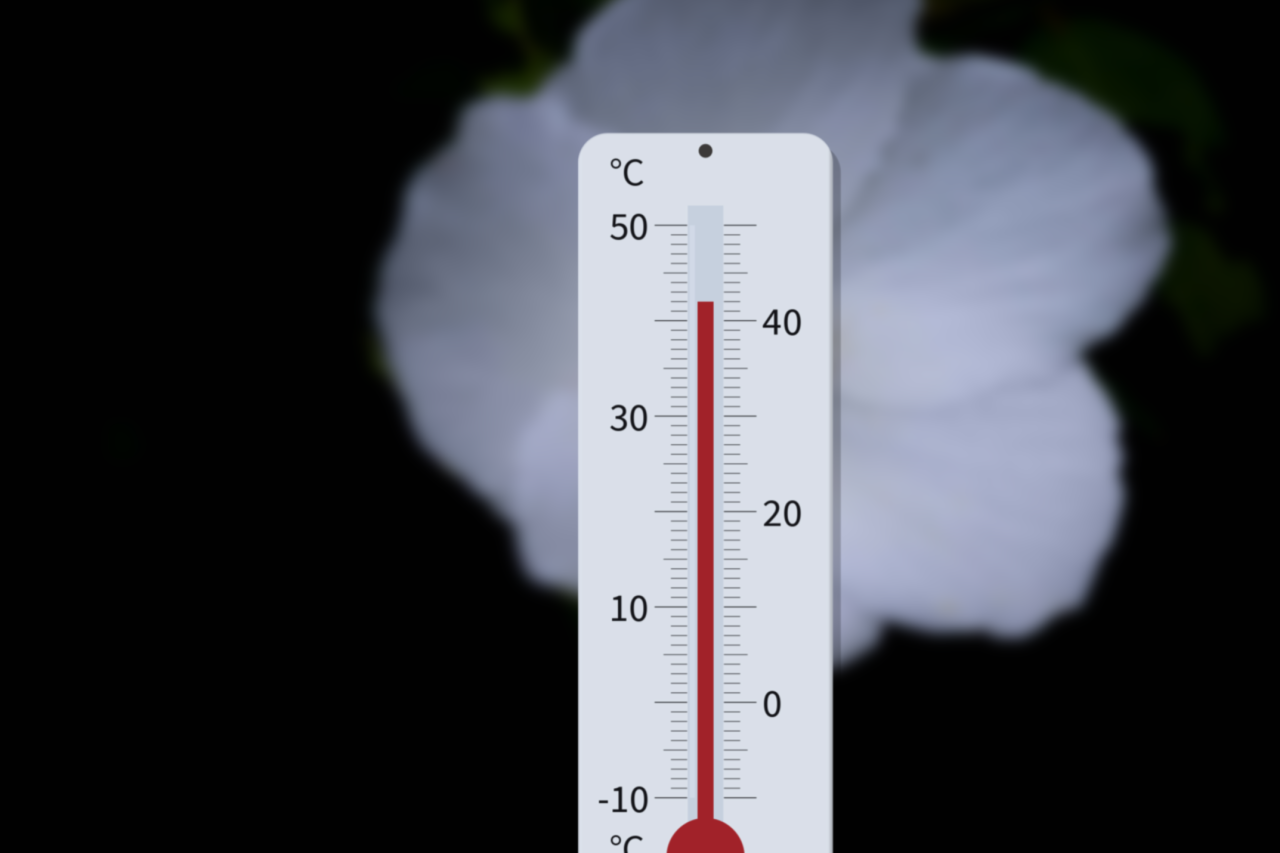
value=42 unit=°C
